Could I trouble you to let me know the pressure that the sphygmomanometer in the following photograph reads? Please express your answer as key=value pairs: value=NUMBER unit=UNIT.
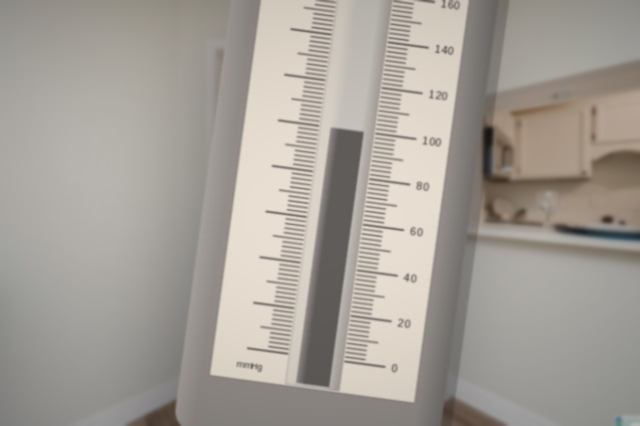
value=100 unit=mmHg
